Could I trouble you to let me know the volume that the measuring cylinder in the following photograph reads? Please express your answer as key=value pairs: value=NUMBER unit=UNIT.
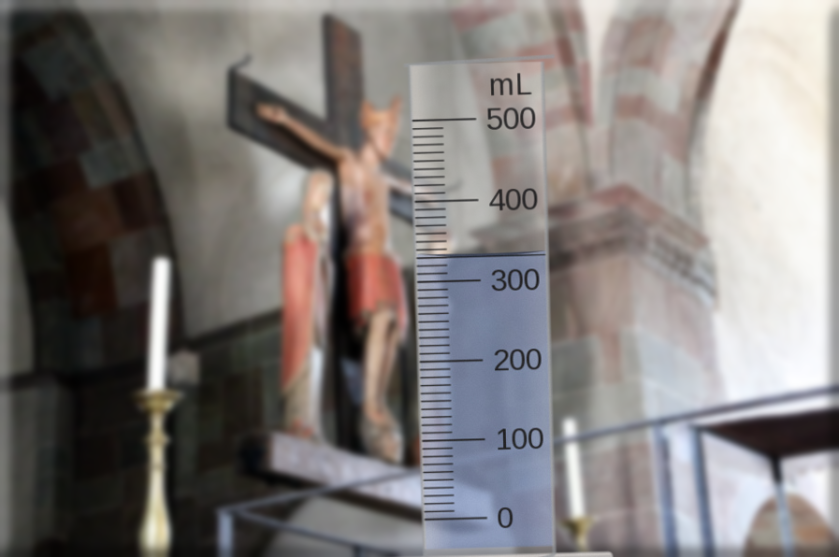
value=330 unit=mL
